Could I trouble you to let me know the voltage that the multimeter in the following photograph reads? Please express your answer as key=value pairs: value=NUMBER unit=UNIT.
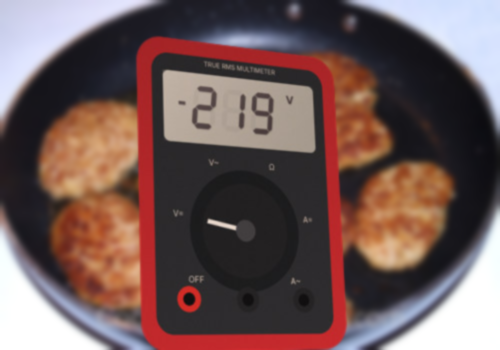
value=-219 unit=V
